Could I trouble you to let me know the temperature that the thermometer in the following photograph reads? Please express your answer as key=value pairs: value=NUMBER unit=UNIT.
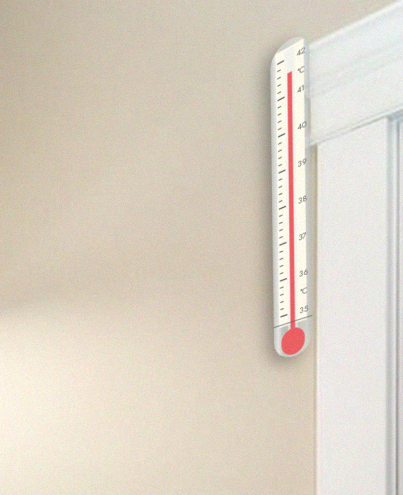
value=41.6 unit=°C
